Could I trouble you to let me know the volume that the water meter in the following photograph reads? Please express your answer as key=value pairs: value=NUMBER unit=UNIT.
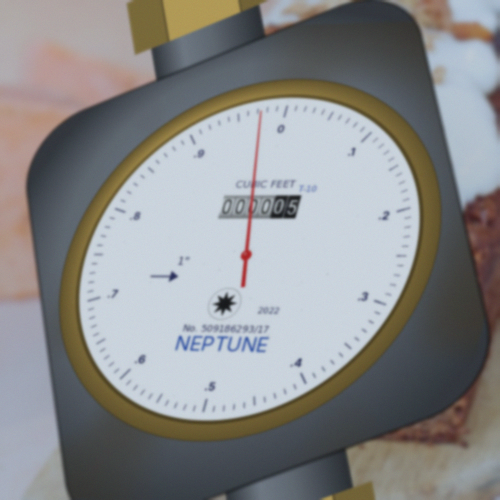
value=4.97 unit=ft³
